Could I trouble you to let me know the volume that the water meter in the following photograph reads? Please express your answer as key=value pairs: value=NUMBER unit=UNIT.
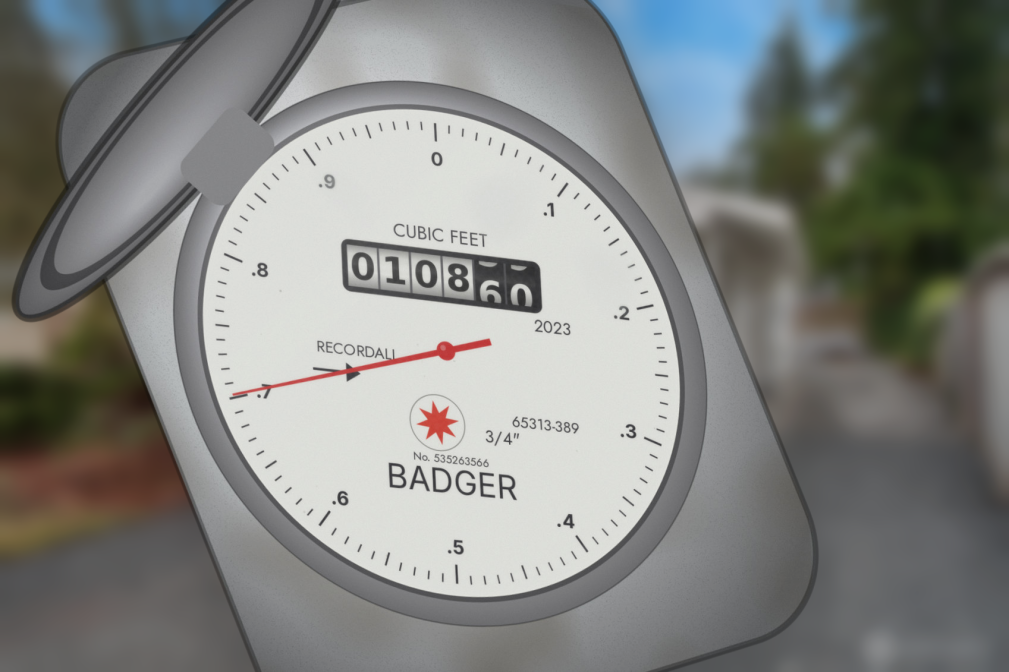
value=10859.70 unit=ft³
